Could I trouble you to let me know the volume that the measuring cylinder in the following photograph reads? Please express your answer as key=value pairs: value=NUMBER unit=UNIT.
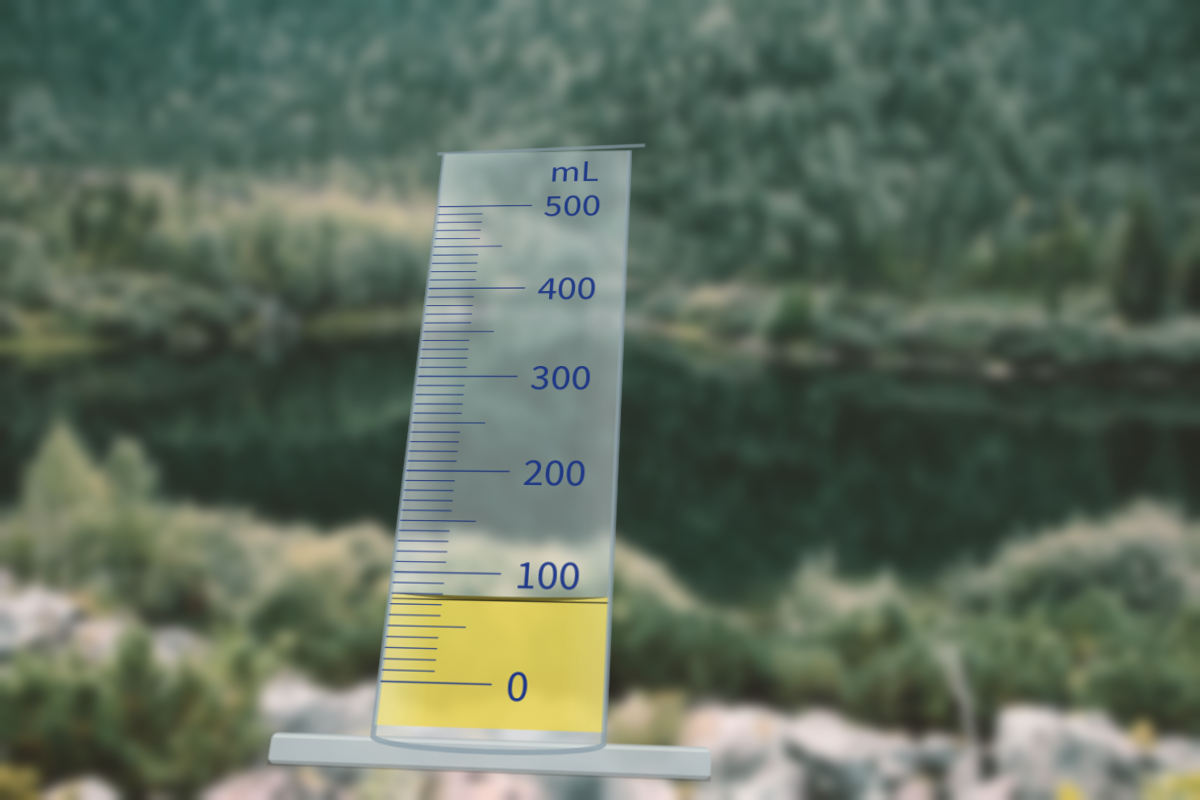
value=75 unit=mL
